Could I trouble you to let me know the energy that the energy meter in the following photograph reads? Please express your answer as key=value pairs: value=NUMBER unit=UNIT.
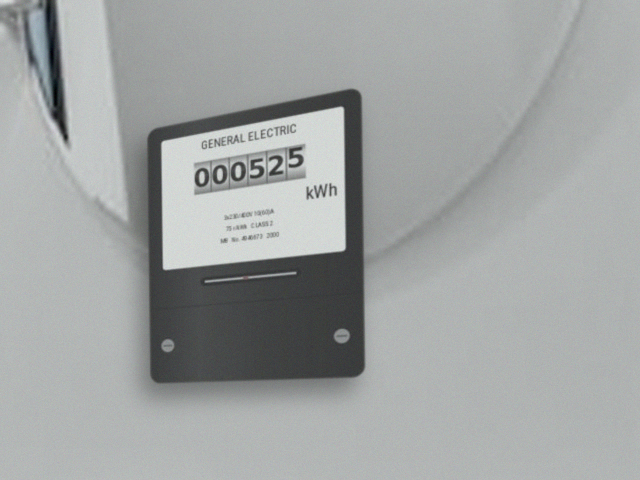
value=525 unit=kWh
